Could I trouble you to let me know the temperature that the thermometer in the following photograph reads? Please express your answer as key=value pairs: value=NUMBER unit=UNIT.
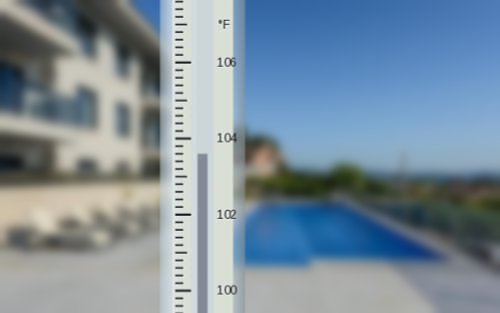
value=103.6 unit=°F
